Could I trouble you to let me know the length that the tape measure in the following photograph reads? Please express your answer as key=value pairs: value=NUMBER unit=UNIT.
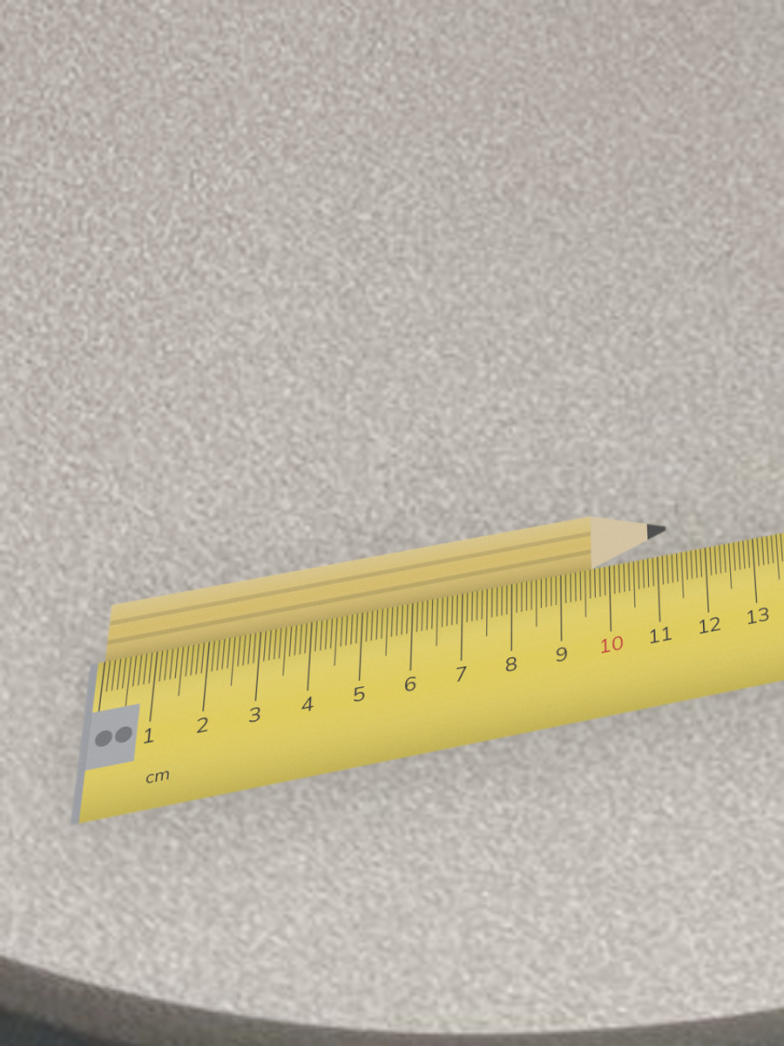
value=11.2 unit=cm
